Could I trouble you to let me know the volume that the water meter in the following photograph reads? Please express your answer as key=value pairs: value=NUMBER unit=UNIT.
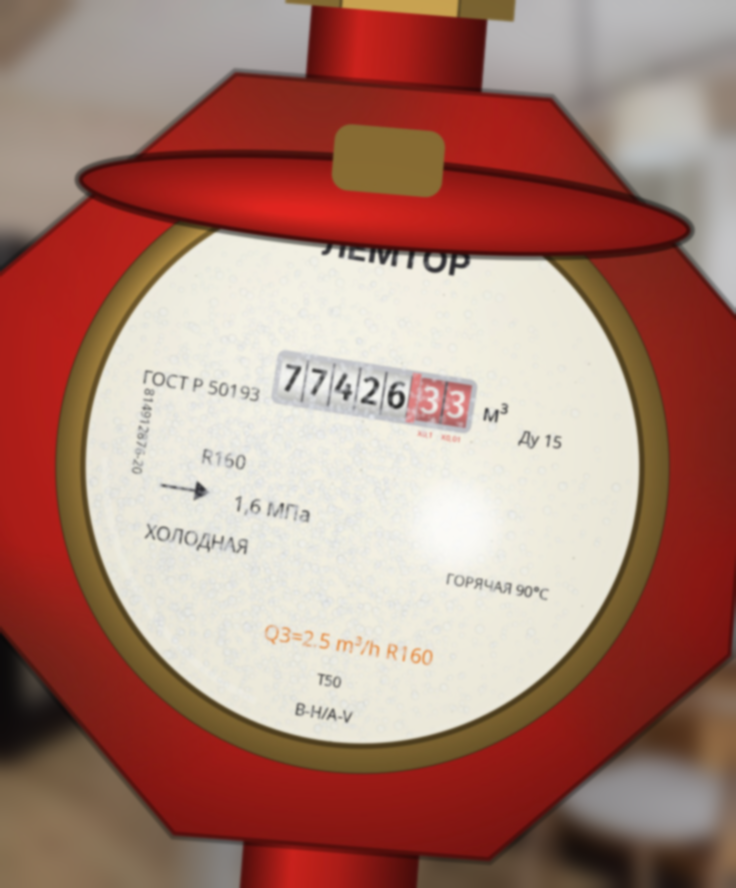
value=77426.33 unit=m³
